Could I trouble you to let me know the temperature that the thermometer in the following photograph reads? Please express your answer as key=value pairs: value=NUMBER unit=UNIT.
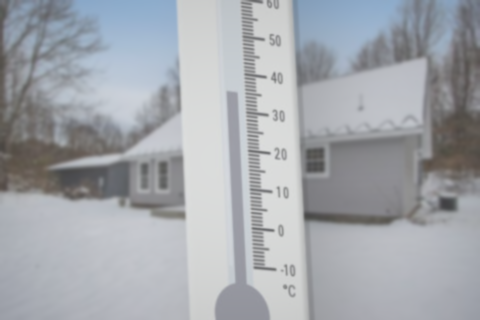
value=35 unit=°C
